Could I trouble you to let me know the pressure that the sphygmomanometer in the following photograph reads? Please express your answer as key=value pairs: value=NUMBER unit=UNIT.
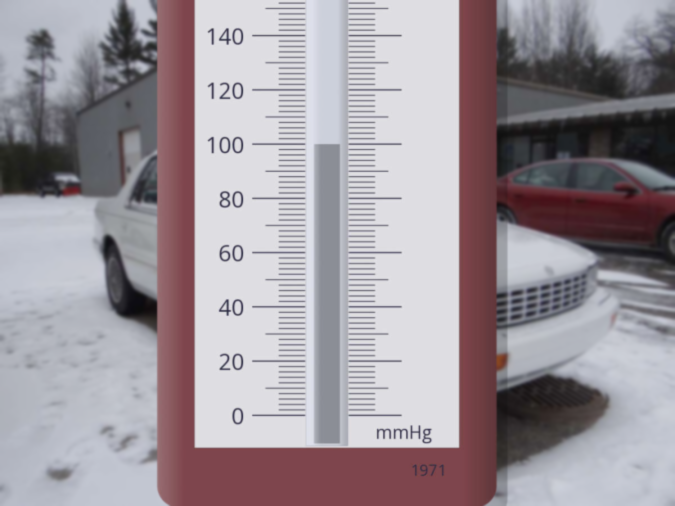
value=100 unit=mmHg
